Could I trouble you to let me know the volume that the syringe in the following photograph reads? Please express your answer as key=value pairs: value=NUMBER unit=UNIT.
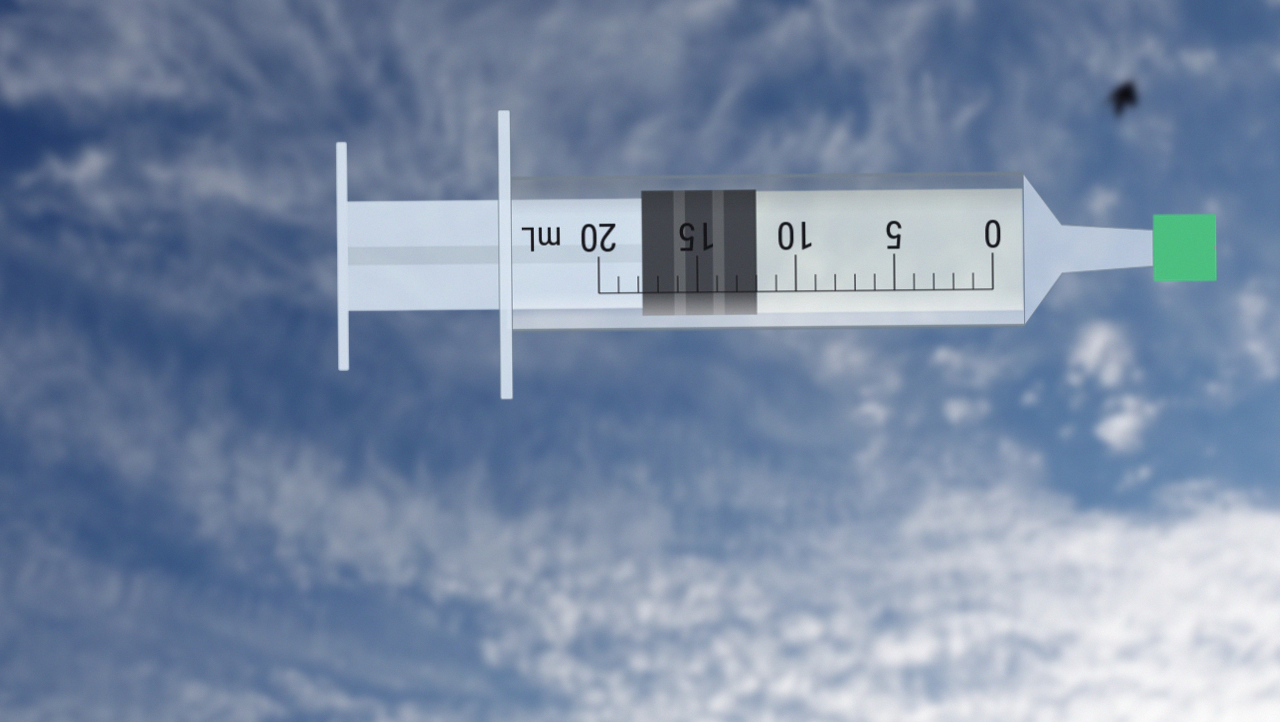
value=12 unit=mL
